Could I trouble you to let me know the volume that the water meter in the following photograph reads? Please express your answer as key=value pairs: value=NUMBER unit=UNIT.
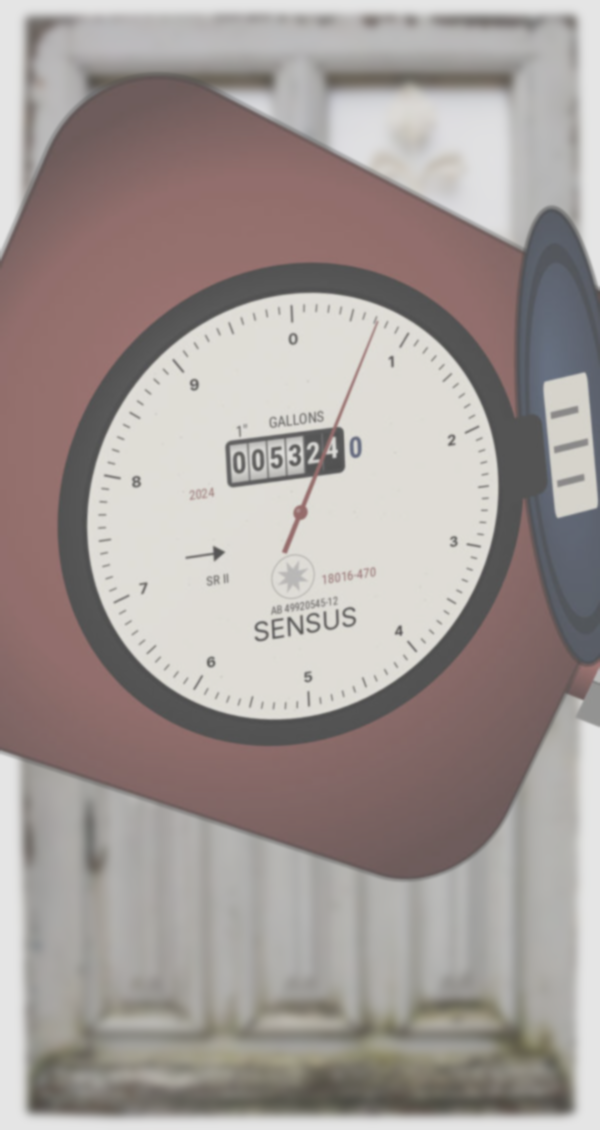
value=53240.7 unit=gal
